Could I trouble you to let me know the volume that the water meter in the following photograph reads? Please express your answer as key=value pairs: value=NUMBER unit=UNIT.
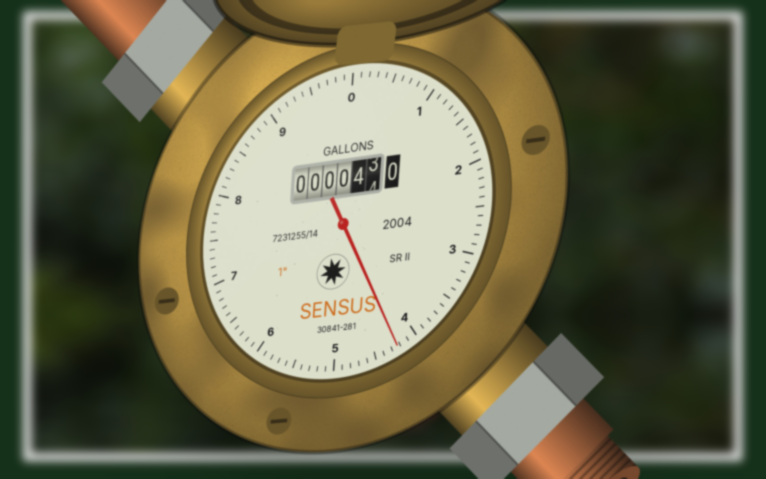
value=434.2 unit=gal
